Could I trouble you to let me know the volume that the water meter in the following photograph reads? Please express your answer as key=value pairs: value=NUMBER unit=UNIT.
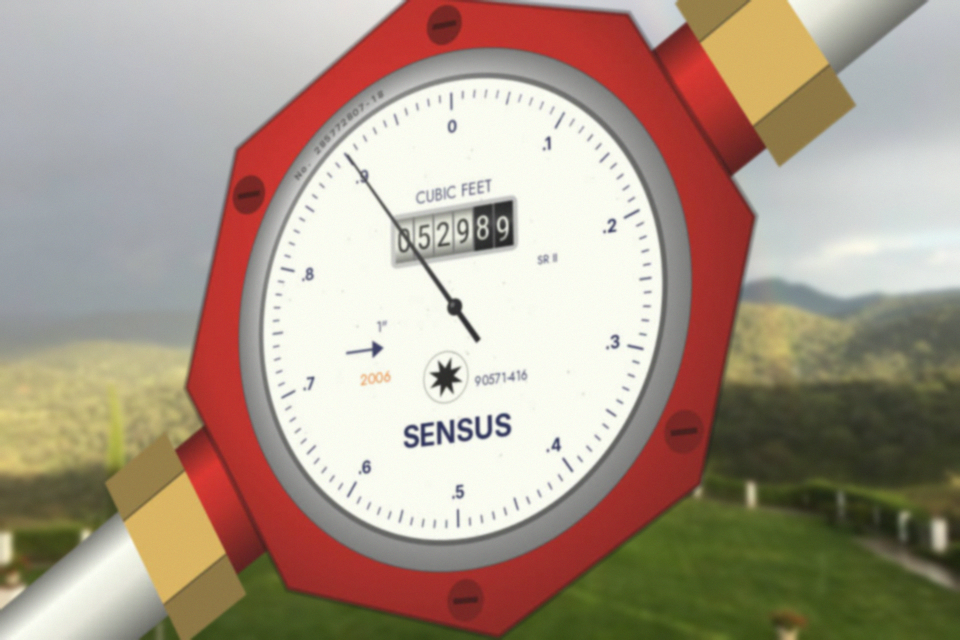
value=52988.90 unit=ft³
